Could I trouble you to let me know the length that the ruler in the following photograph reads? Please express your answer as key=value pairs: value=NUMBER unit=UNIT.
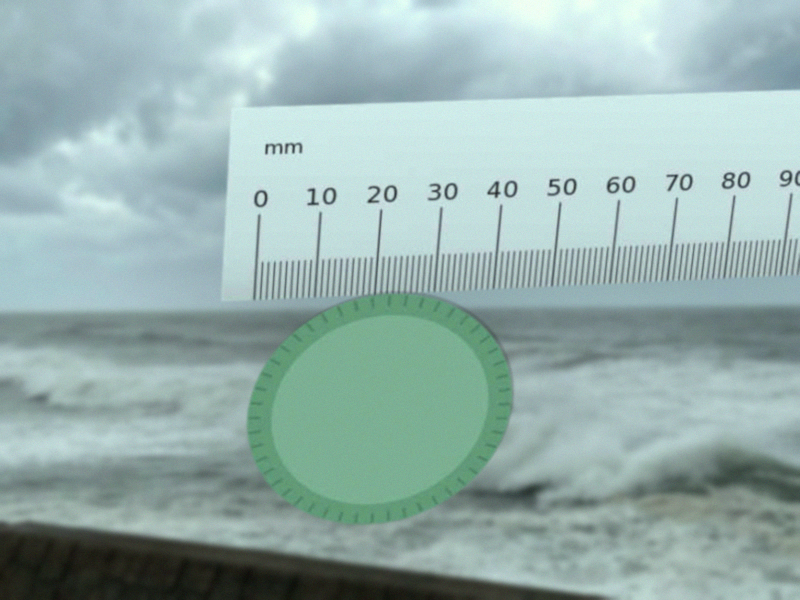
value=45 unit=mm
